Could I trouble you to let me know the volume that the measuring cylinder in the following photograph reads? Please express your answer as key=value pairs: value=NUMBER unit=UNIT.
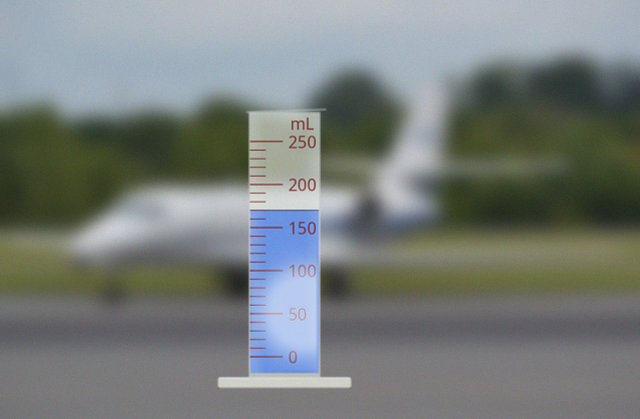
value=170 unit=mL
